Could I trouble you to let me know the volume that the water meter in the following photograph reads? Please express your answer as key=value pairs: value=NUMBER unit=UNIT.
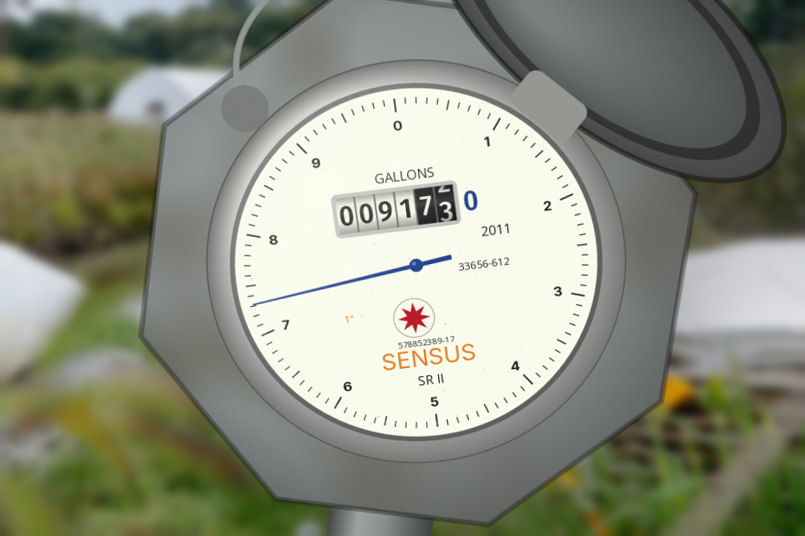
value=91727.3 unit=gal
